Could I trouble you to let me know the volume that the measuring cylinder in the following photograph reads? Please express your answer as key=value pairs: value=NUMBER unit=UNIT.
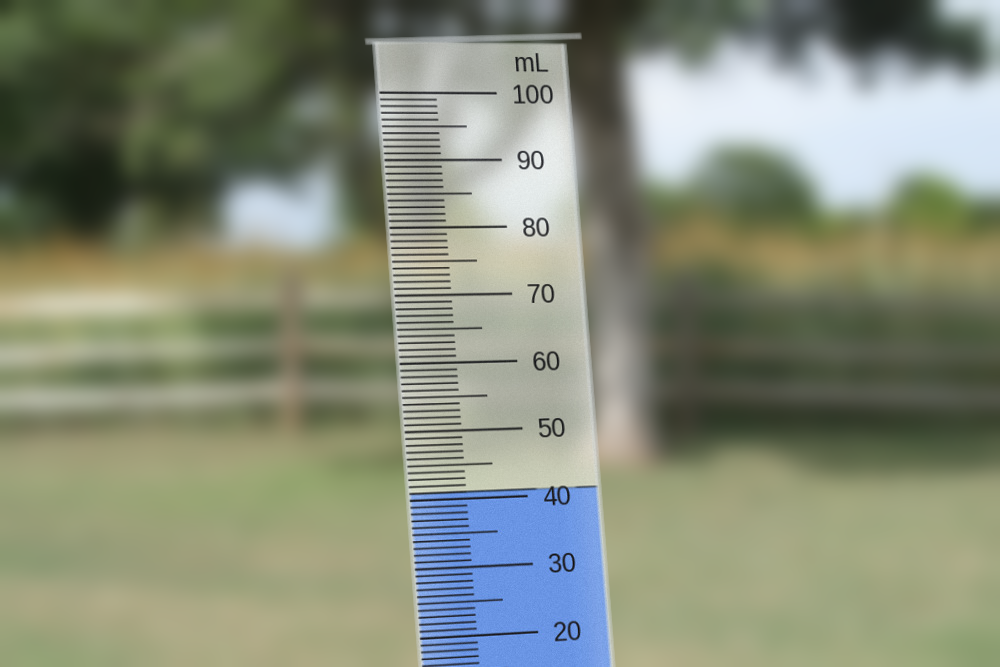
value=41 unit=mL
